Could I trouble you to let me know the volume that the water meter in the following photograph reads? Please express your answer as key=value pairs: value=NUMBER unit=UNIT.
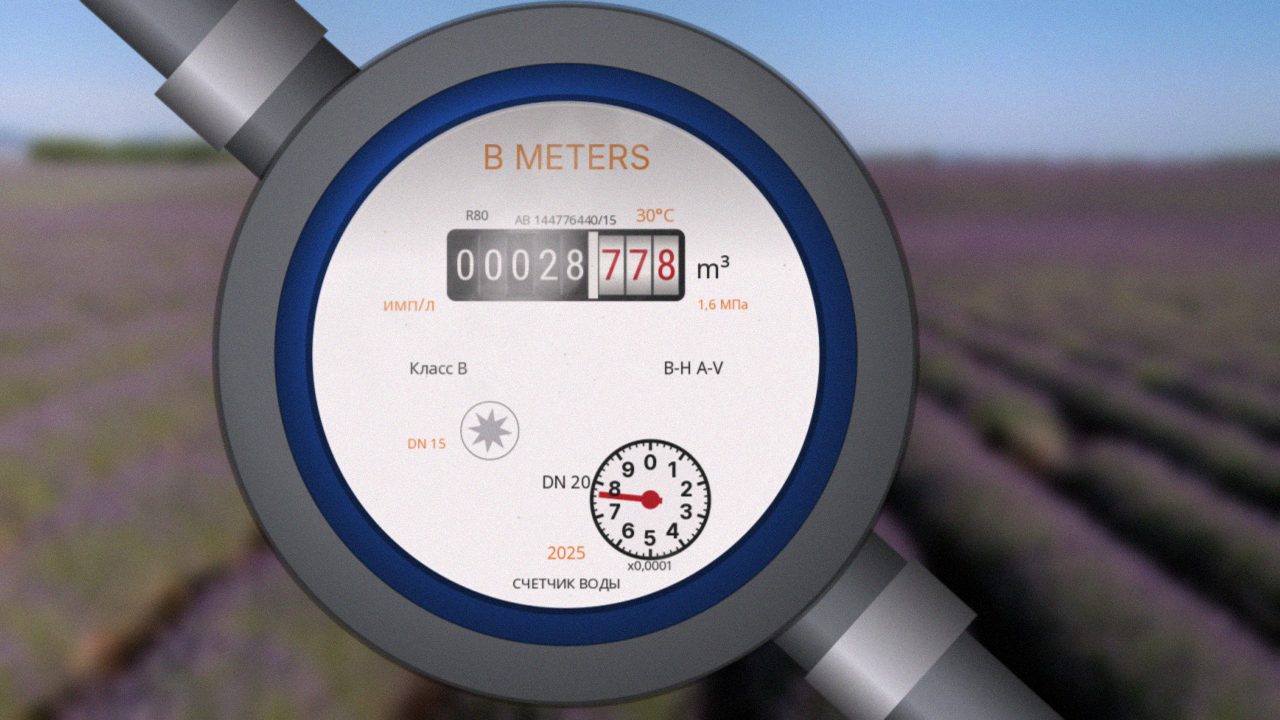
value=28.7787 unit=m³
